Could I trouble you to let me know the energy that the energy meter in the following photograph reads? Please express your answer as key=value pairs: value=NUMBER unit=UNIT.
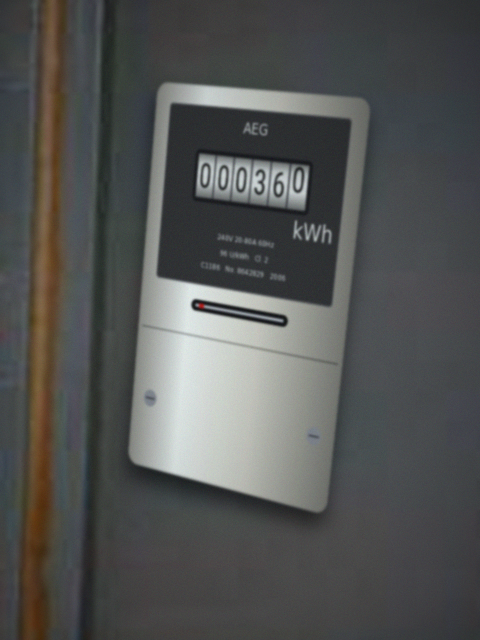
value=360 unit=kWh
